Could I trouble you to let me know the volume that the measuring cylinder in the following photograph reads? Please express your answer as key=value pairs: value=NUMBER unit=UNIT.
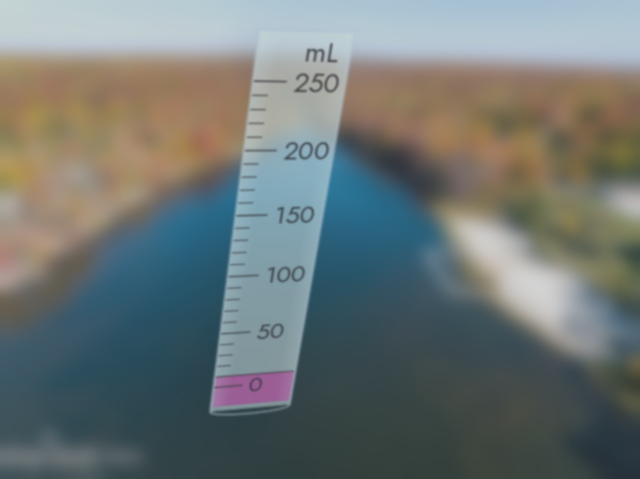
value=10 unit=mL
